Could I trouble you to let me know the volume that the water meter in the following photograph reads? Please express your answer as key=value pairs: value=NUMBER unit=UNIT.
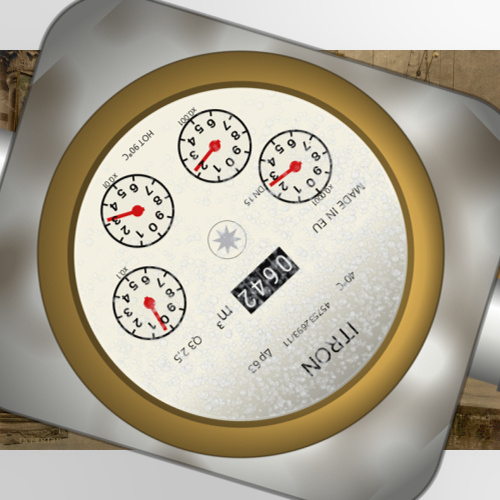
value=642.0322 unit=m³
